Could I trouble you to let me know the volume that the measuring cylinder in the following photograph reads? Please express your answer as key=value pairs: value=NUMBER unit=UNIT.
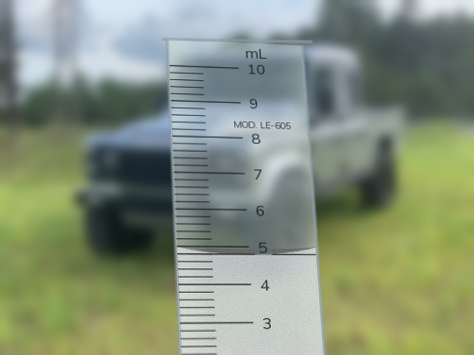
value=4.8 unit=mL
